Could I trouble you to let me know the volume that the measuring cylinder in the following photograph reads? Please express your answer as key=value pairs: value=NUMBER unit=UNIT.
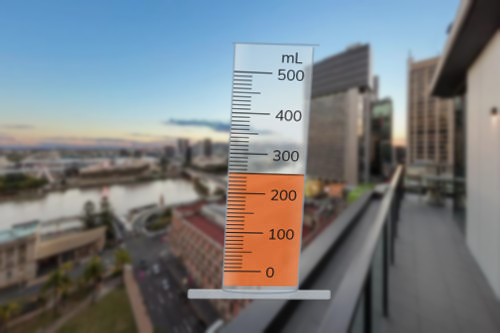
value=250 unit=mL
